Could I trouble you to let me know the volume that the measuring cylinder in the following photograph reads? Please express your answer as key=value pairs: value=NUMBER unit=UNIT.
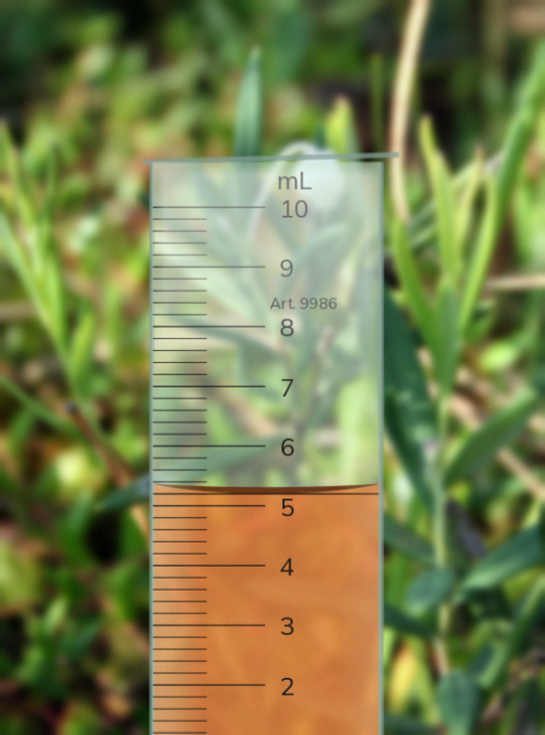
value=5.2 unit=mL
